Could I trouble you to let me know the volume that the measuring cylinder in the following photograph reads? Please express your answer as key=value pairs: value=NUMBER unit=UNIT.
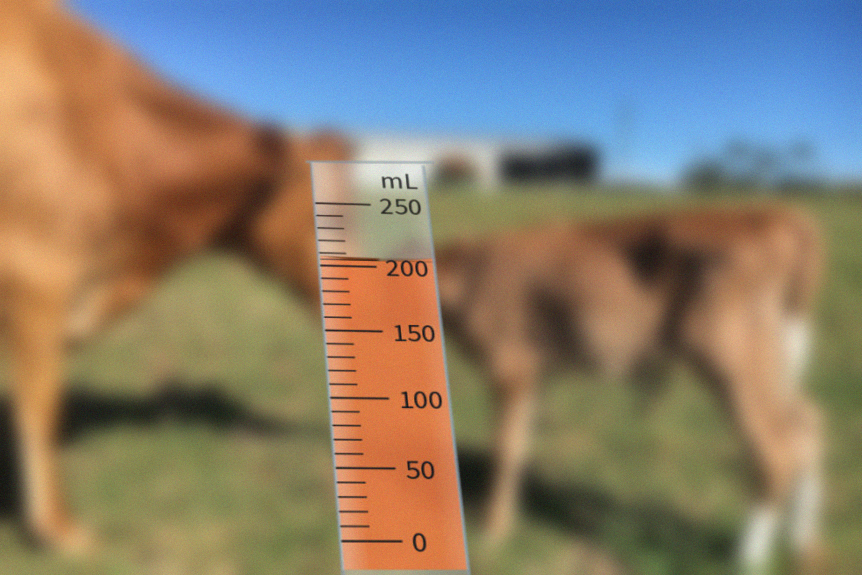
value=205 unit=mL
